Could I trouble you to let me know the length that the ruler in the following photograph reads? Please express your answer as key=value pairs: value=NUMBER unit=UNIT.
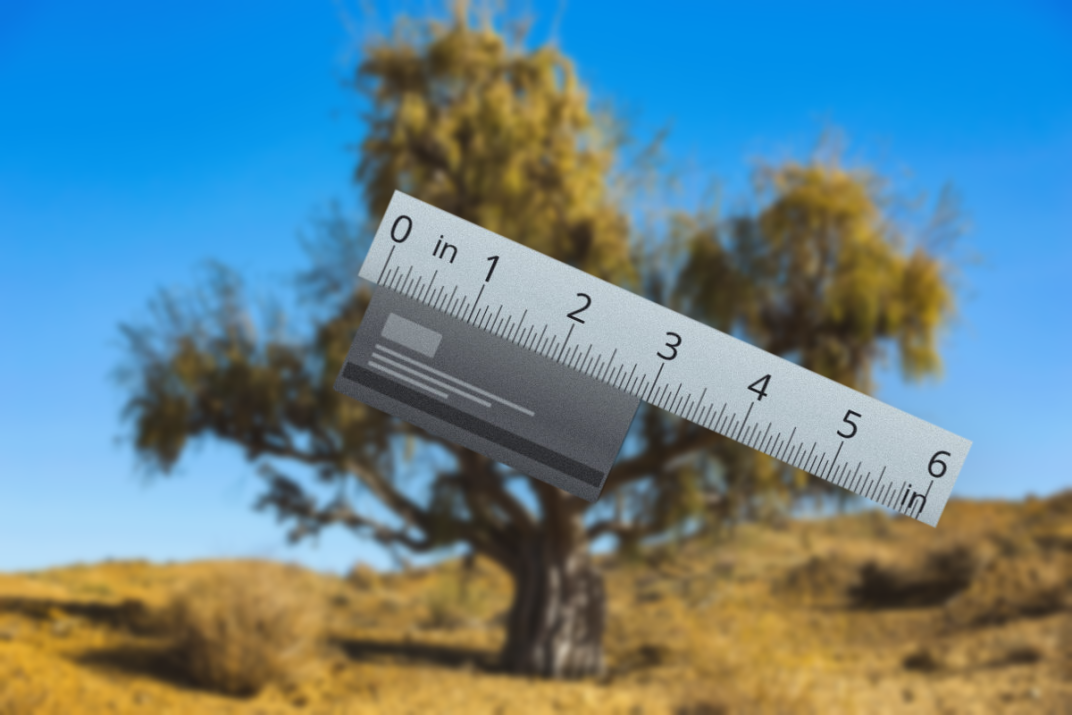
value=2.9375 unit=in
